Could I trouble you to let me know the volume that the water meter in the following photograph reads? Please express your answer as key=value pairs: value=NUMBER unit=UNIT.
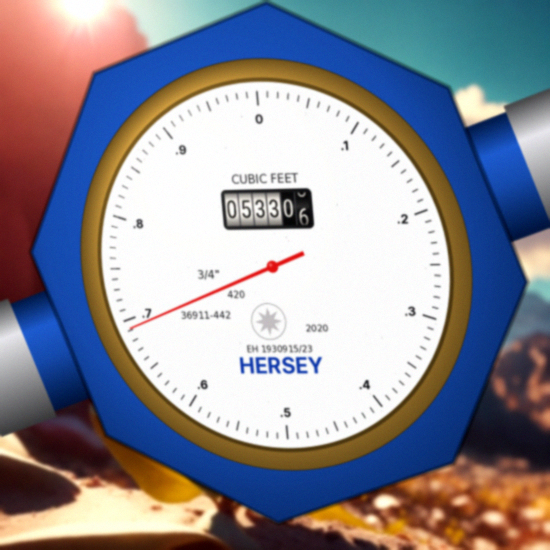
value=53305.69 unit=ft³
